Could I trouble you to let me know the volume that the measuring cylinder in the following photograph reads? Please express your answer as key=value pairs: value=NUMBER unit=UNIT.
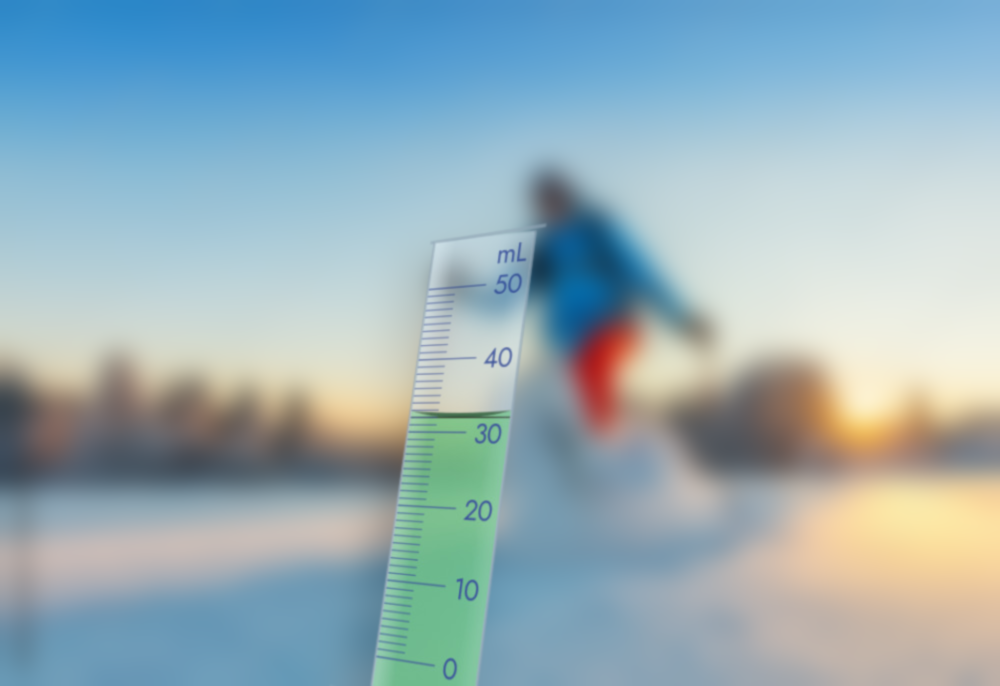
value=32 unit=mL
